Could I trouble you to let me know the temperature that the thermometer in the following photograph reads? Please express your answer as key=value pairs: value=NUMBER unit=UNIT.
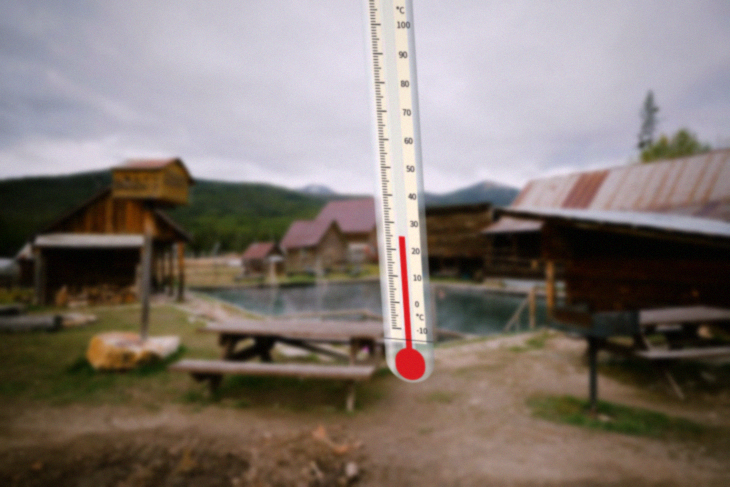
value=25 unit=°C
